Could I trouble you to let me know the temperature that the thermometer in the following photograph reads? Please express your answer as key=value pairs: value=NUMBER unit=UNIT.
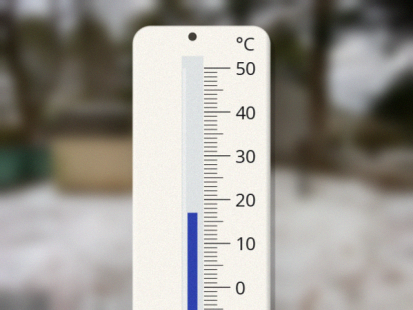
value=17 unit=°C
